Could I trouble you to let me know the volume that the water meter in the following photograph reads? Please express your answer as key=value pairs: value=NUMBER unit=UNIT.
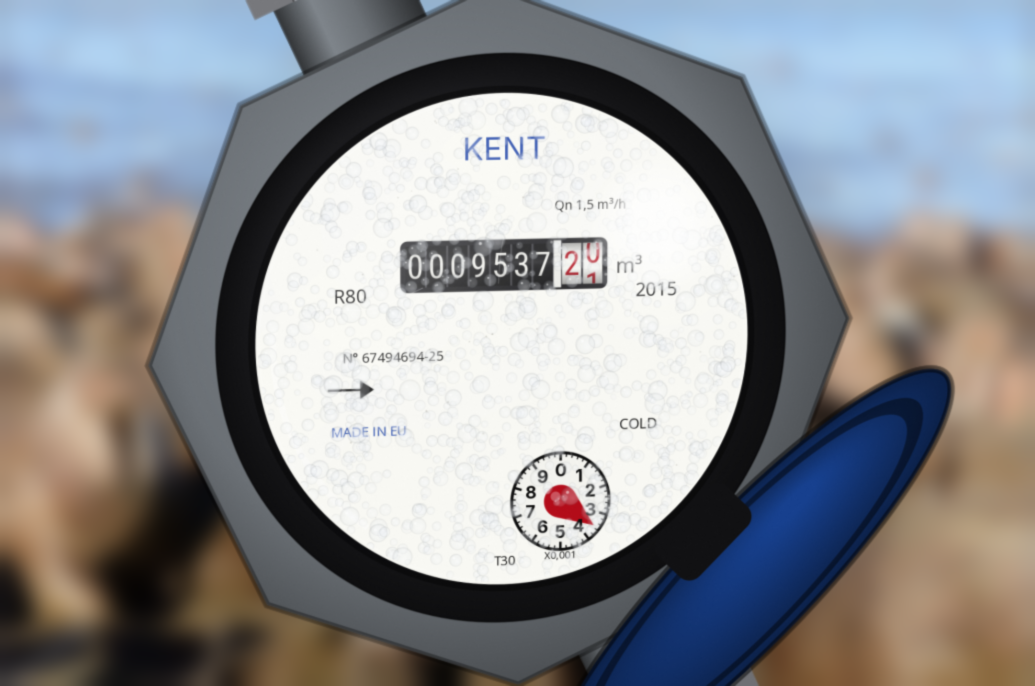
value=9537.203 unit=m³
